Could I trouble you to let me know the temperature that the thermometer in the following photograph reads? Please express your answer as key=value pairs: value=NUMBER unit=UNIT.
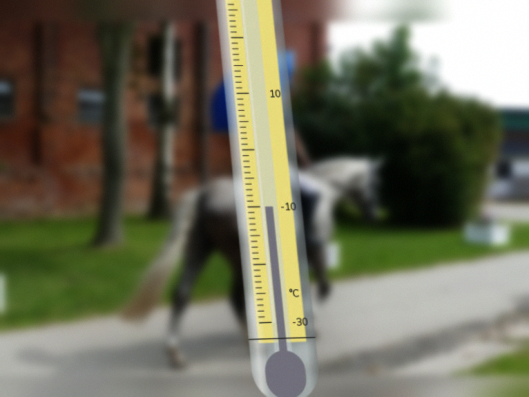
value=-10 unit=°C
